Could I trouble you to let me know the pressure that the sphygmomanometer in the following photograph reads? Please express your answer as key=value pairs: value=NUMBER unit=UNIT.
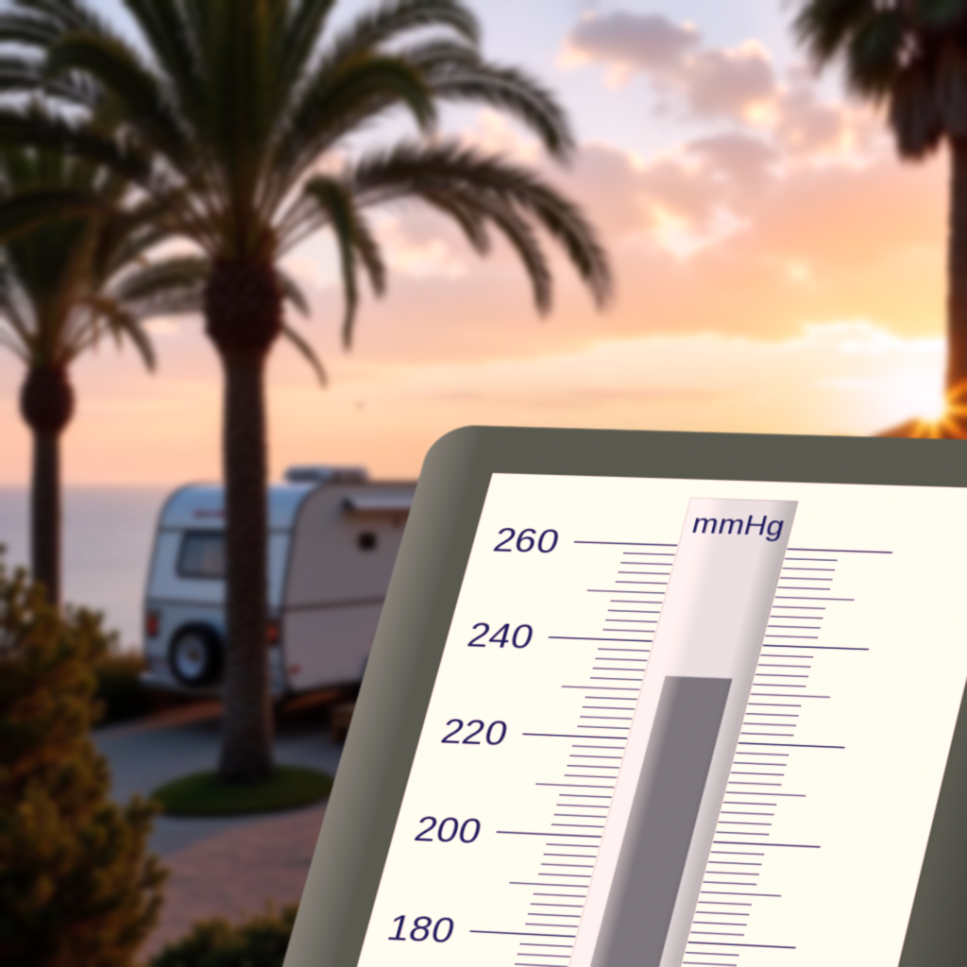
value=233 unit=mmHg
